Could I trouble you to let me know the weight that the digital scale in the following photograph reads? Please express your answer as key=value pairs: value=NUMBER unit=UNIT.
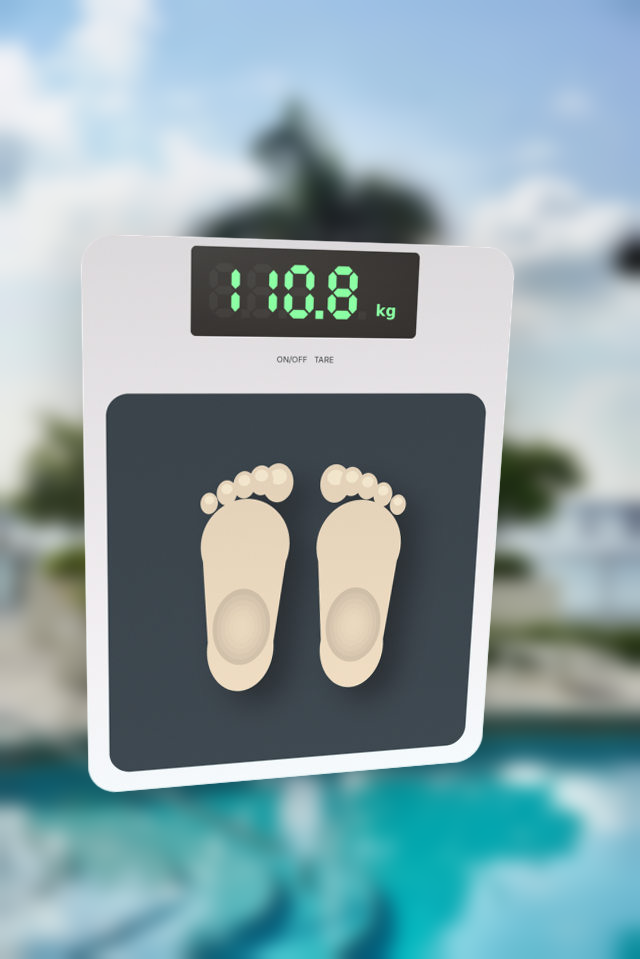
value=110.8 unit=kg
